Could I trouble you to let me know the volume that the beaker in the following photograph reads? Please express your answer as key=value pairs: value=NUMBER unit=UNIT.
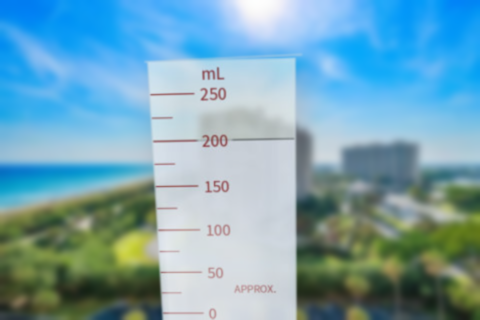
value=200 unit=mL
